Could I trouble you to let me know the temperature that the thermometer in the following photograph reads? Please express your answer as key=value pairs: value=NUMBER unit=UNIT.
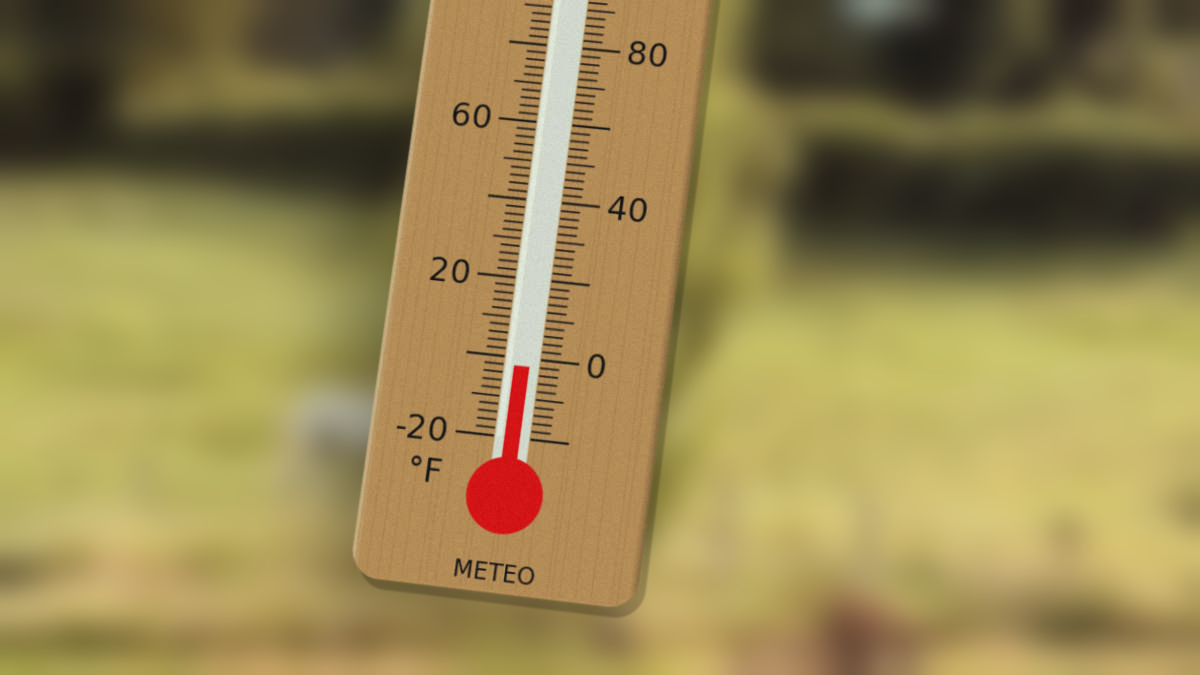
value=-2 unit=°F
